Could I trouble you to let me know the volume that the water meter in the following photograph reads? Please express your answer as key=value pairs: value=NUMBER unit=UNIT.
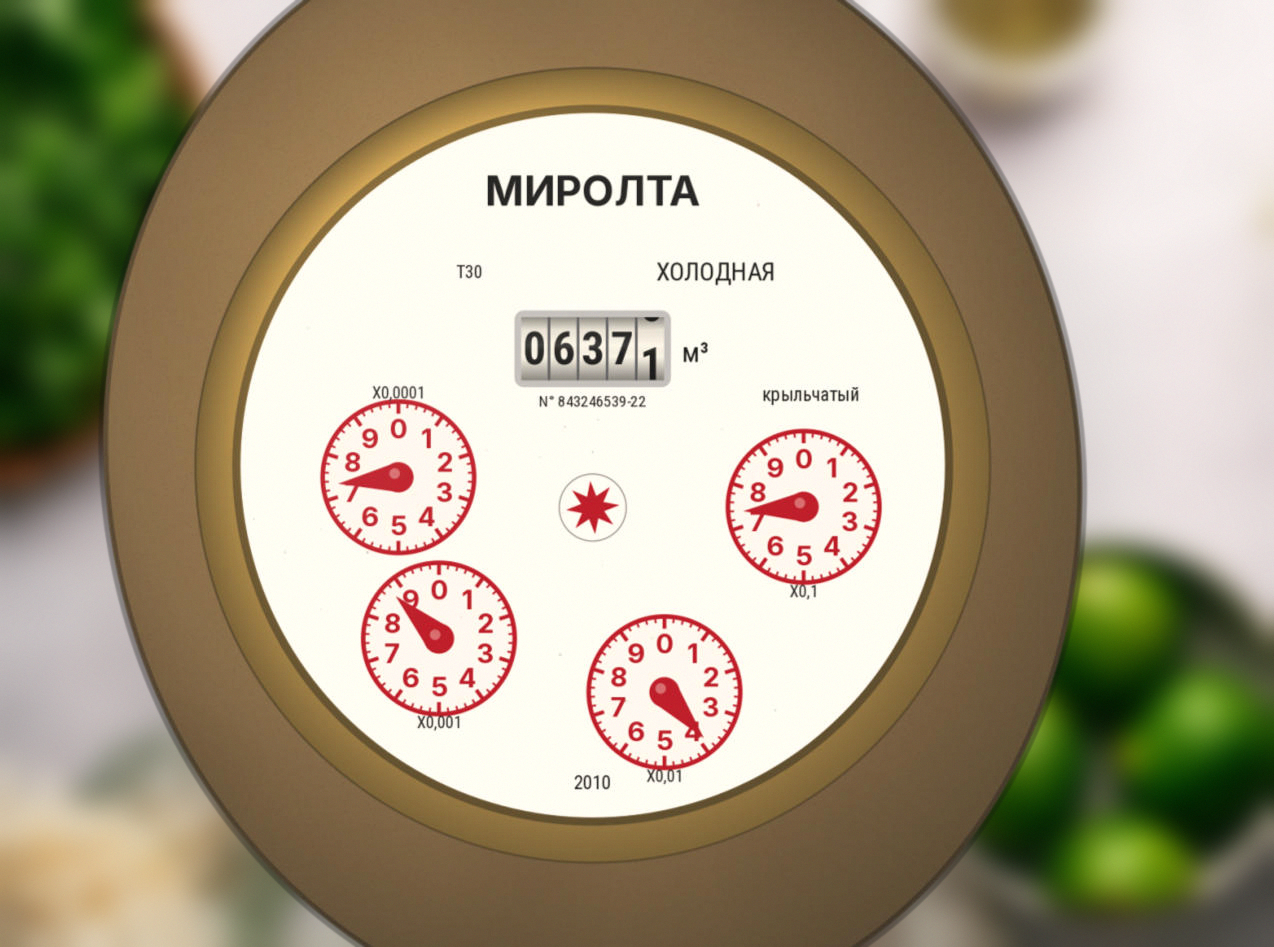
value=6370.7387 unit=m³
